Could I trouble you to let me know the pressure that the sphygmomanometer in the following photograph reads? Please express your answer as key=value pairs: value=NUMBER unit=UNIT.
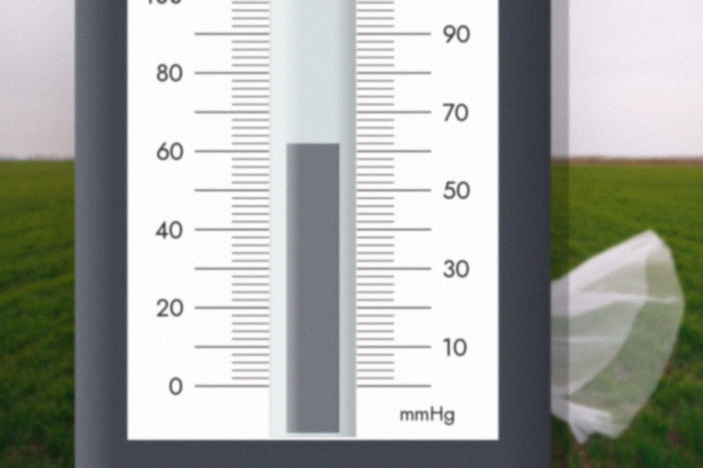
value=62 unit=mmHg
